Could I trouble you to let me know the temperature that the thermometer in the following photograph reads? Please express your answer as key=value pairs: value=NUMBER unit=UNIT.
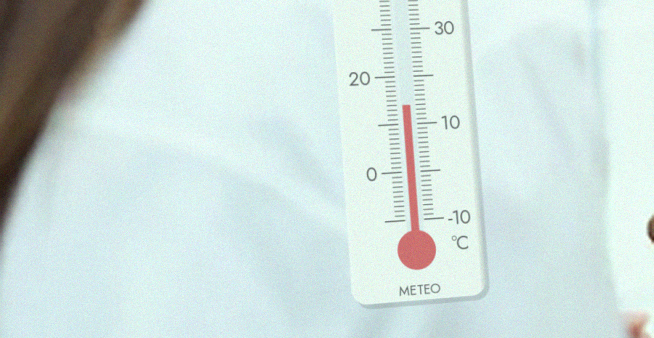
value=14 unit=°C
